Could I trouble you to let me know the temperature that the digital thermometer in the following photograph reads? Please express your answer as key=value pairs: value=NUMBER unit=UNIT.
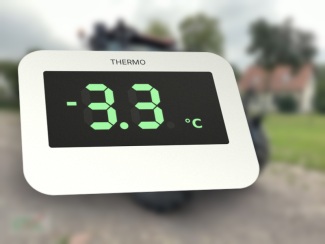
value=-3.3 unit=°C
